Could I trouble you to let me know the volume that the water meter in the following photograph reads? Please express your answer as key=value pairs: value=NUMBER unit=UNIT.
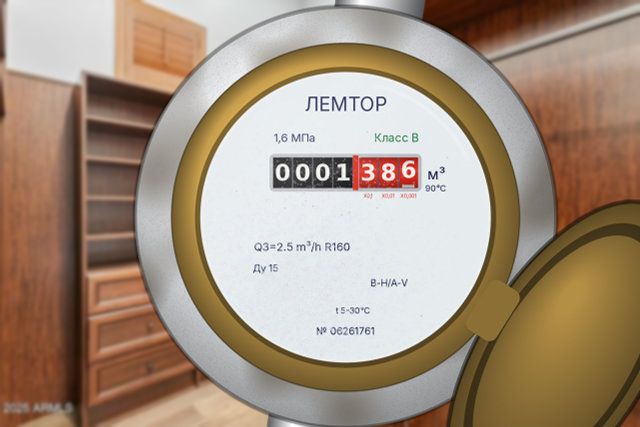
value=1.386 unit=m³
